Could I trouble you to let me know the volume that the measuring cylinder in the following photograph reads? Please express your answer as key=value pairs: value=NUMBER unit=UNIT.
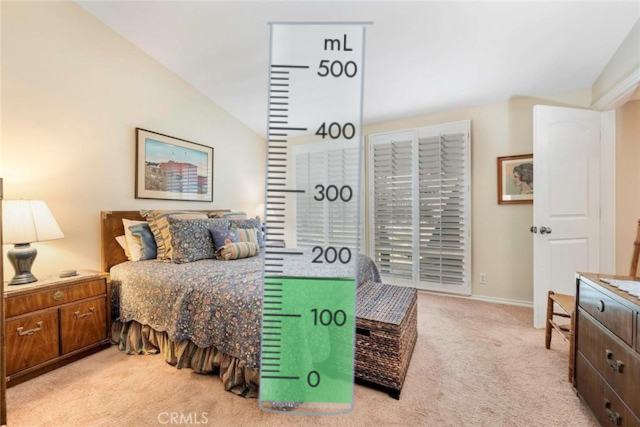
value=160 unit=mL
